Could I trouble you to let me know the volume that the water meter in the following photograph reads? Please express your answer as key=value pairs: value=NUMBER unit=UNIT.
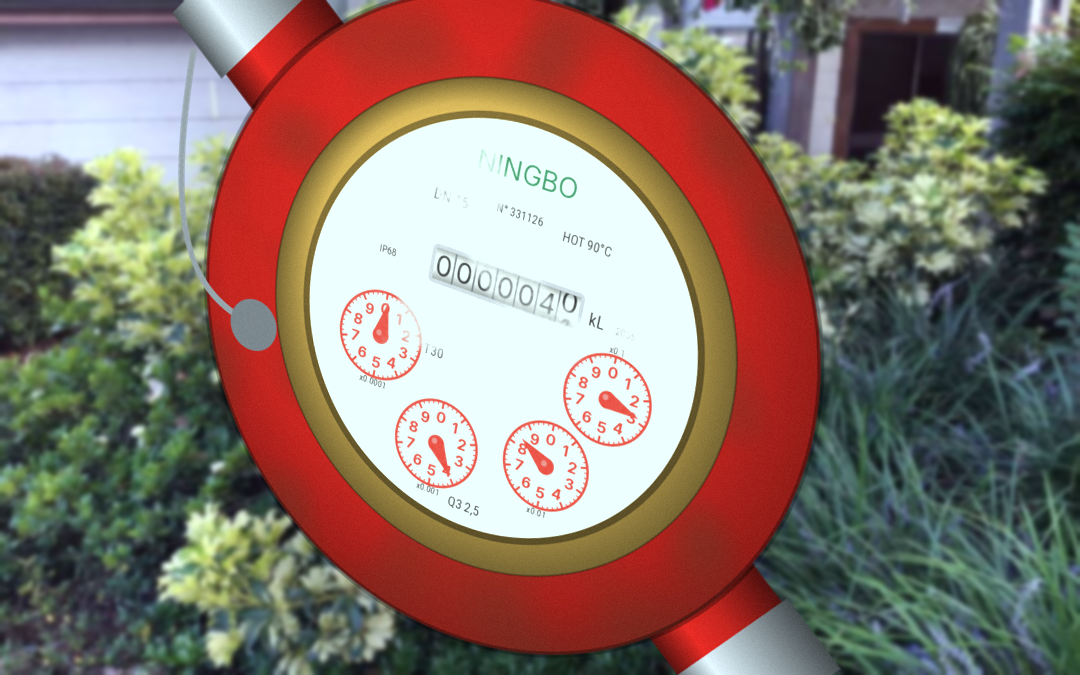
value=40.2840 unit=kL
